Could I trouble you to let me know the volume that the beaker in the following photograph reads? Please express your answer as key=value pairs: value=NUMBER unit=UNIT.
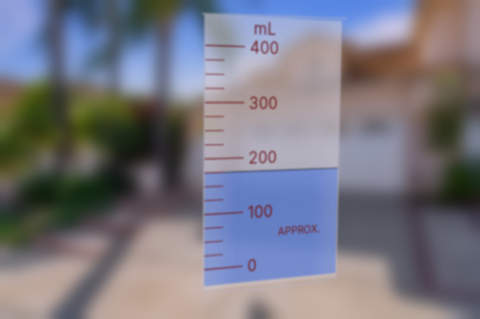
value=175 unit=mL
